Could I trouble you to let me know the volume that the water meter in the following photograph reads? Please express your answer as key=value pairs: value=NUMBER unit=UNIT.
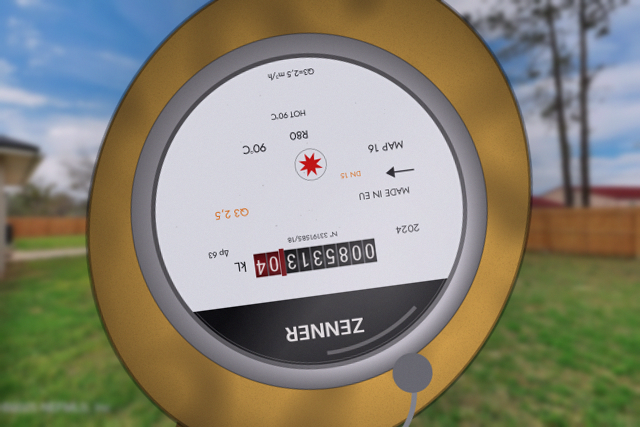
value=85313.04 unit=kL
